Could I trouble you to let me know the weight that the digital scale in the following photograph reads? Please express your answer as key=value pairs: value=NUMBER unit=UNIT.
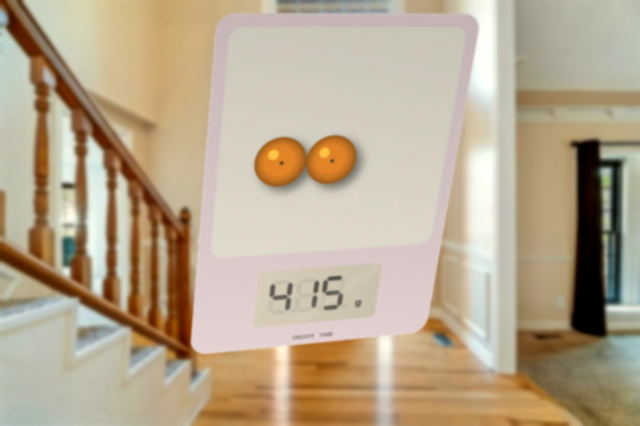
value=415 unit=g
